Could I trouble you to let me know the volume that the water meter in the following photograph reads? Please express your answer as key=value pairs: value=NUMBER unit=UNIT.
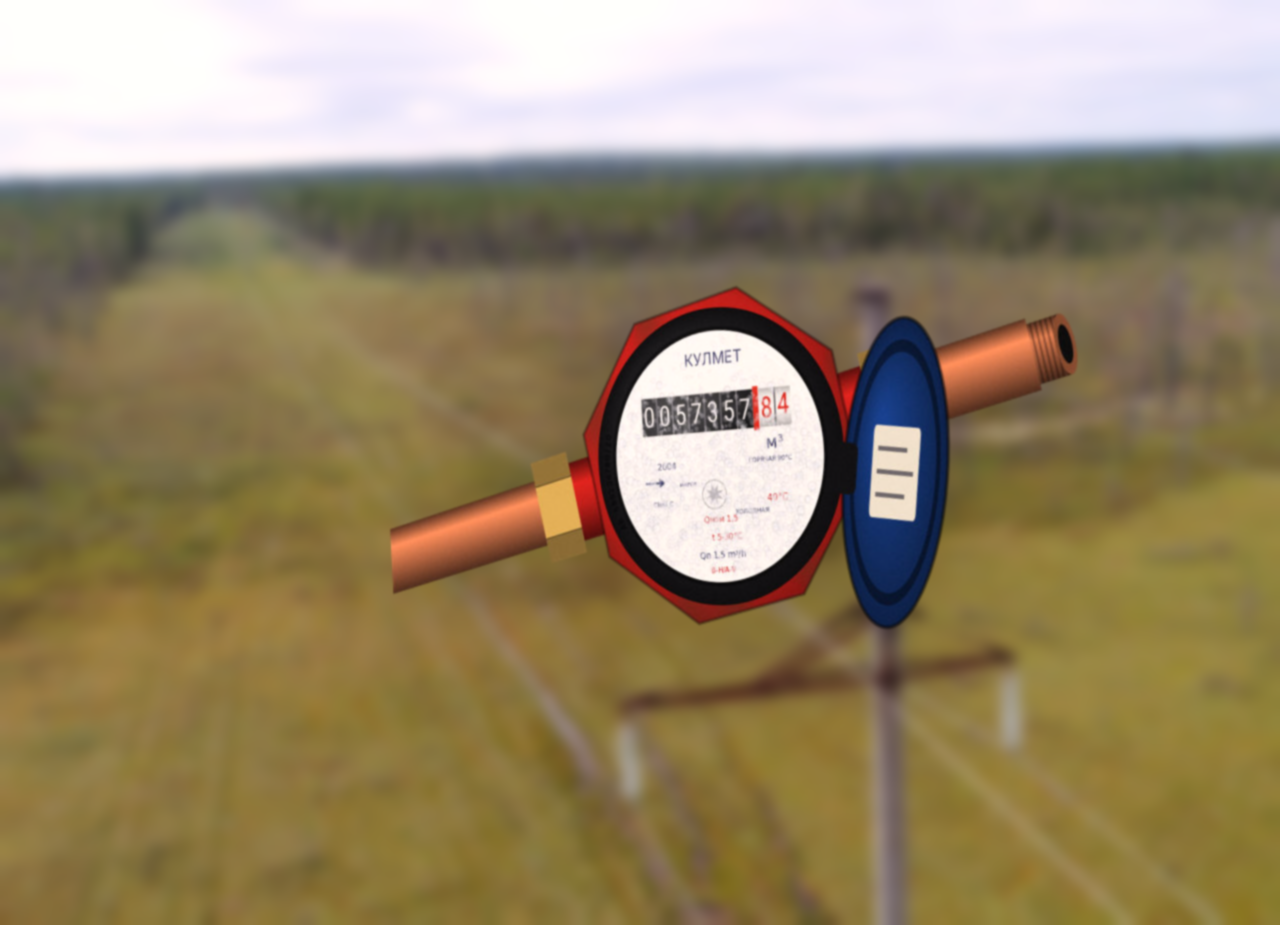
value=57357.84 unit=m³
